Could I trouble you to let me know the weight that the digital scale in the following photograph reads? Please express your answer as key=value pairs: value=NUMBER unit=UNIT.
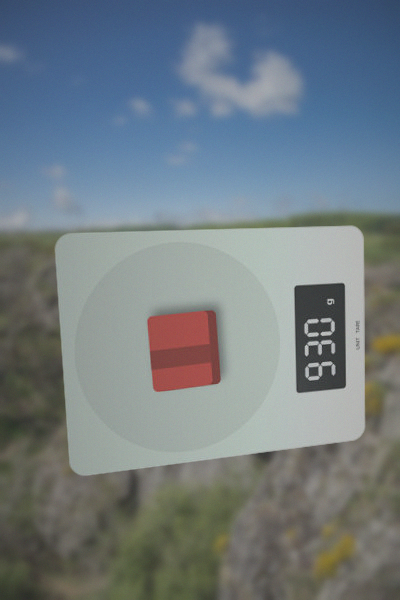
value=930 unit=g
